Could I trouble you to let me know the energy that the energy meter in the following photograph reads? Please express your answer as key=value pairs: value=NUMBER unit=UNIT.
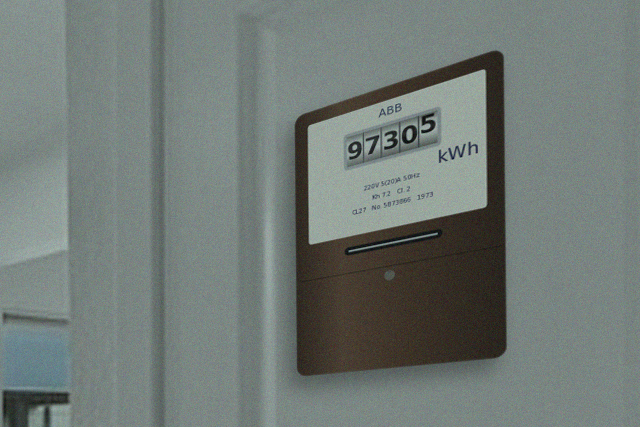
value=97305 unit=kWh
